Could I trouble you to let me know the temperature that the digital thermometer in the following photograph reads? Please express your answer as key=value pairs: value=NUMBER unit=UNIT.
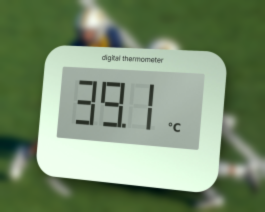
value=39.1 unit=°C
